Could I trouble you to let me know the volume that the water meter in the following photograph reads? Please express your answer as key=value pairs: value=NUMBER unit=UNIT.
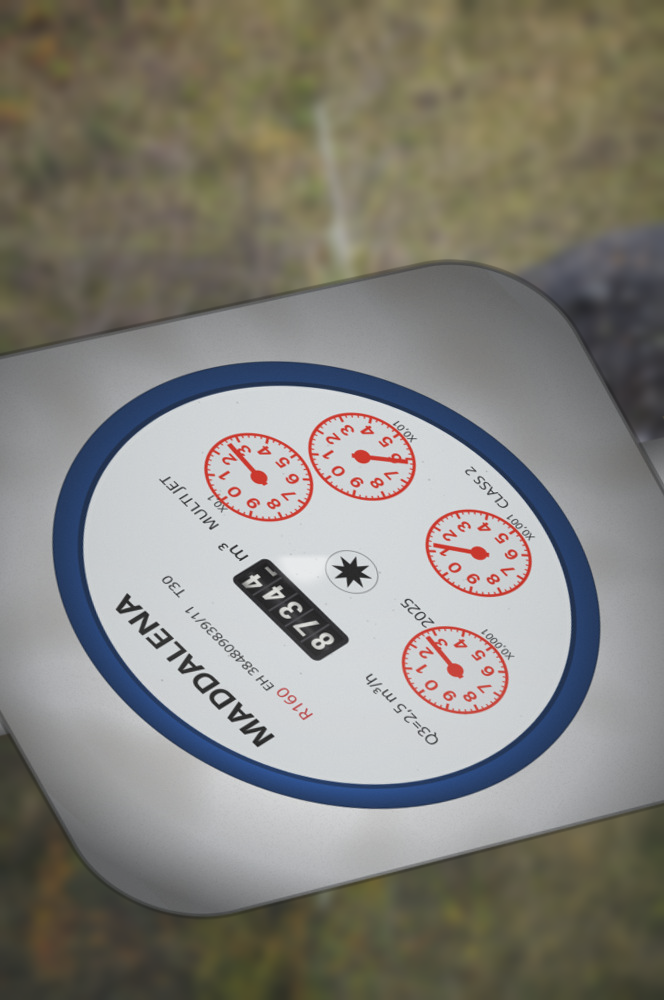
value=87344.2612 unit=m³
